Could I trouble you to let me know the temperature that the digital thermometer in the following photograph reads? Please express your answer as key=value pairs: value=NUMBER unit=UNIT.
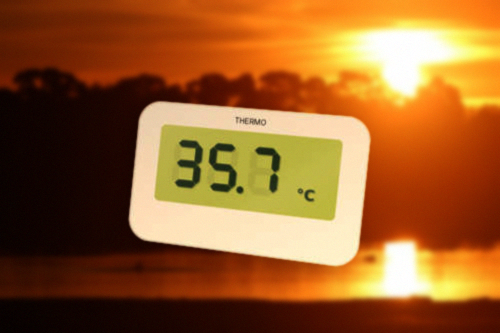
value=35.7 unit=°C
